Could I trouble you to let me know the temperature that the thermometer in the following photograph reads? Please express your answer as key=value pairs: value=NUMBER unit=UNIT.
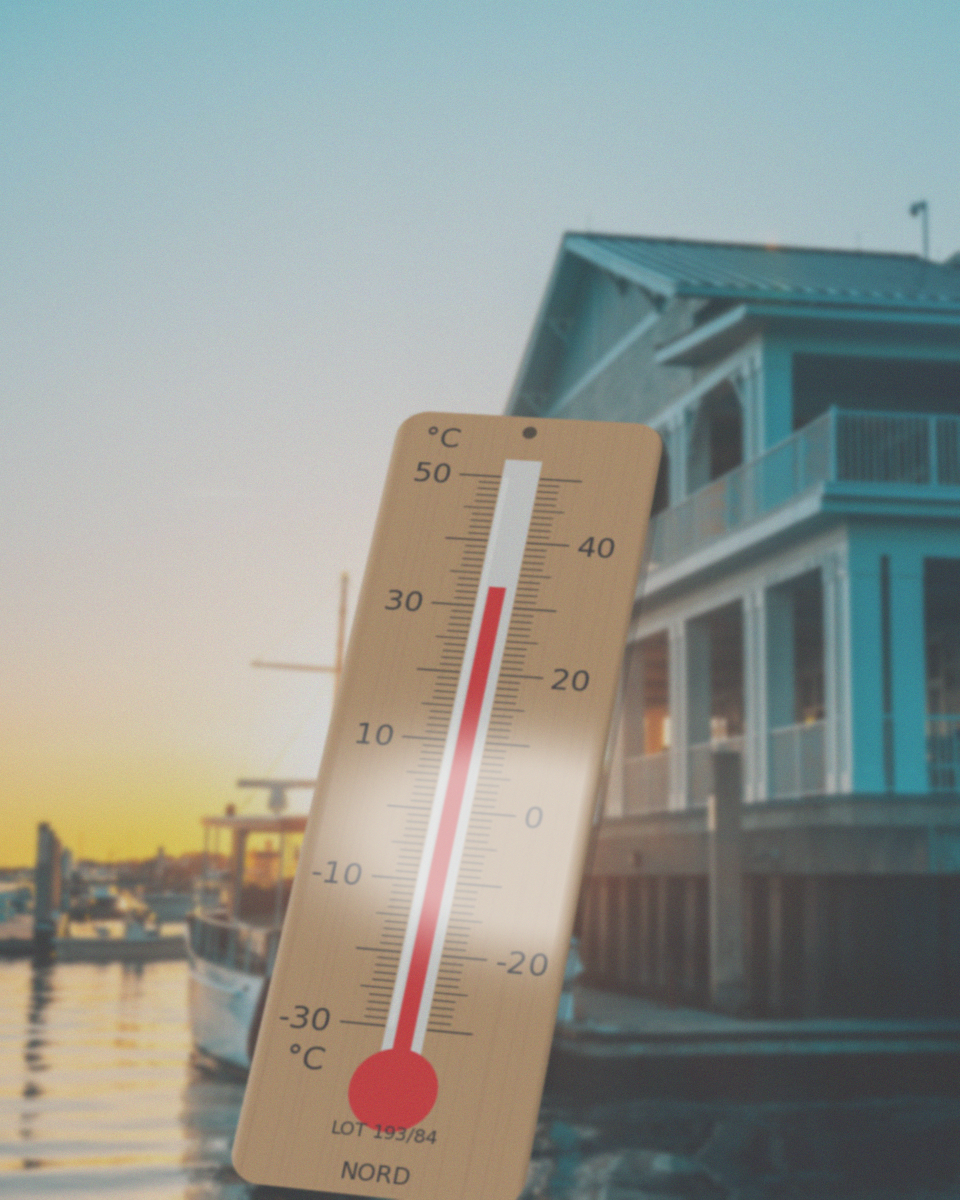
value=33 unit=°C
